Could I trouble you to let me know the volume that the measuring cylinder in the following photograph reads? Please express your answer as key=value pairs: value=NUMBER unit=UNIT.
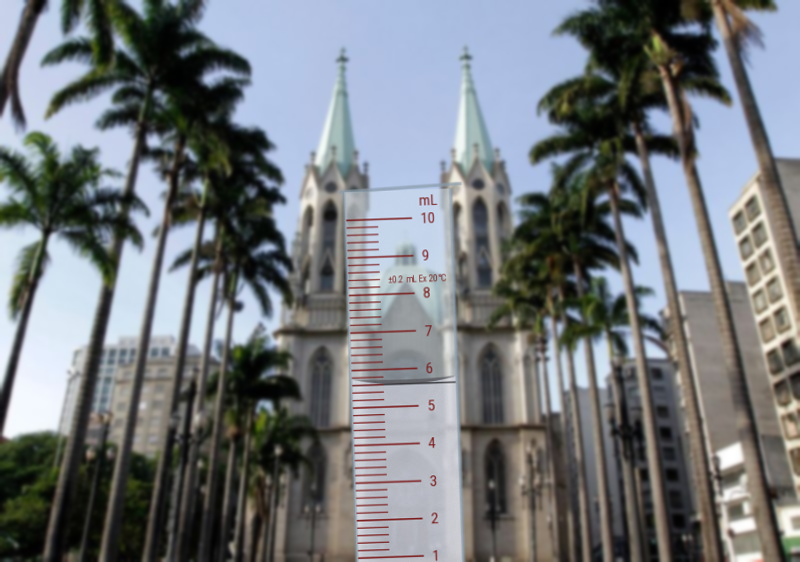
value=5.6 unit=mL
